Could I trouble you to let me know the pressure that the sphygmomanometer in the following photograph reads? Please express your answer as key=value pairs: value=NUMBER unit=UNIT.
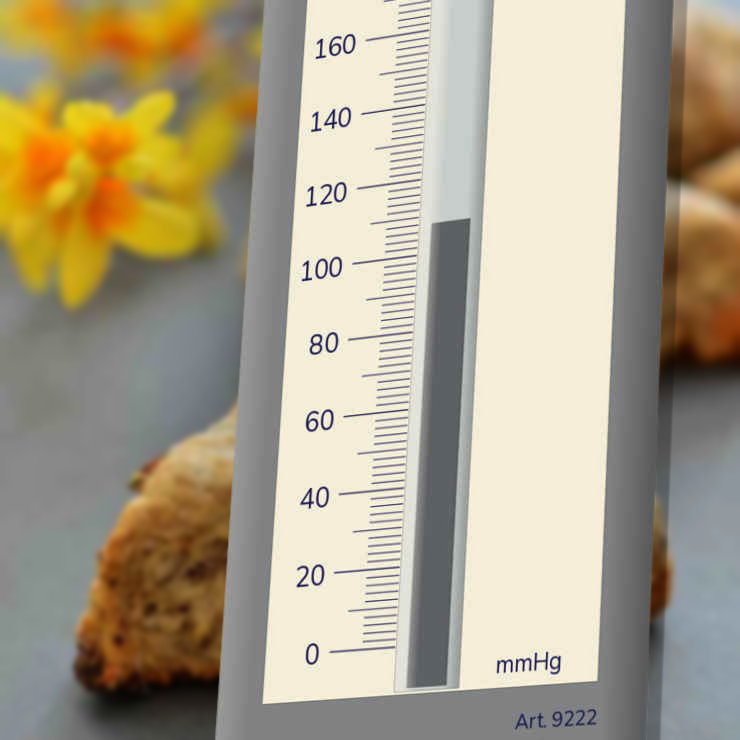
value=108 unit=mmHg
